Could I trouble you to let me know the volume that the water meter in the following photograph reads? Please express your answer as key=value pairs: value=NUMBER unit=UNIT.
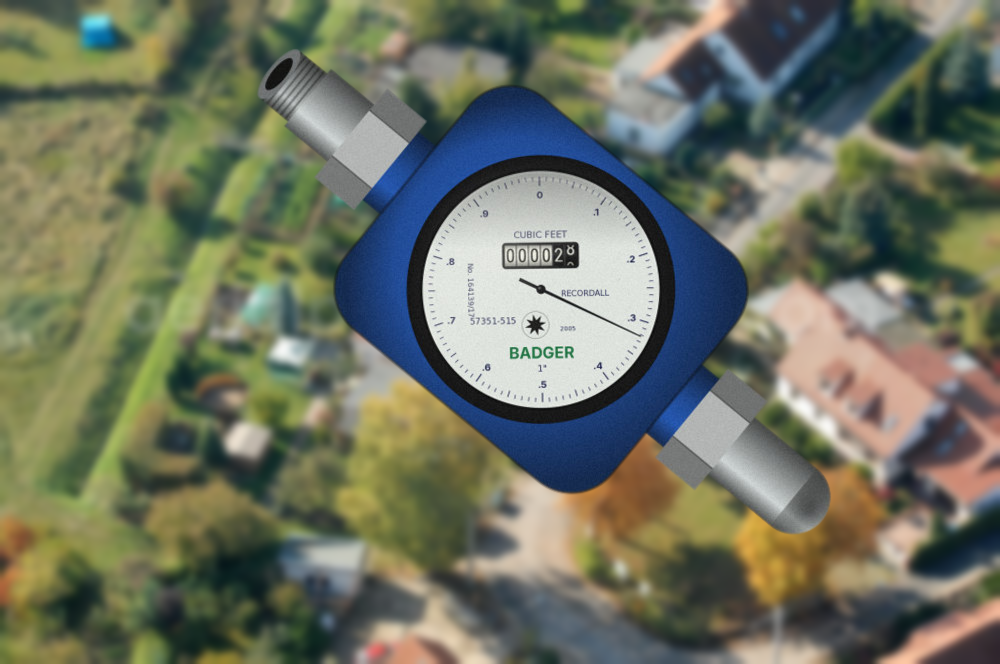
value=28.32 unit=ft³
